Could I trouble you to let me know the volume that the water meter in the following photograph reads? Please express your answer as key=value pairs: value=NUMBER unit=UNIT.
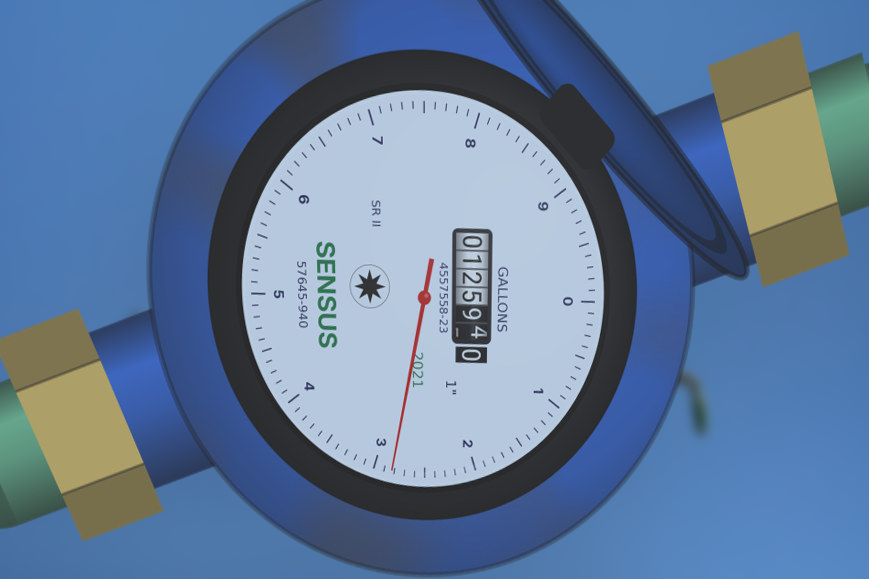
value=125942.8 unit=gal
